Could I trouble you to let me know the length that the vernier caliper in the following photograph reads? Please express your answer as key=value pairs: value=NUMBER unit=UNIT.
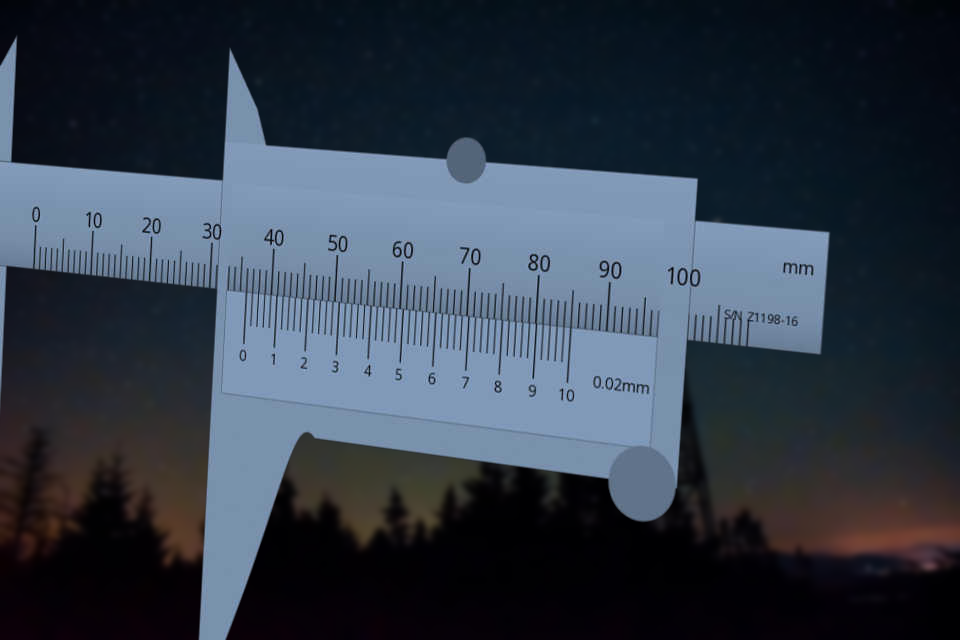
value=36.0 unit=mm
